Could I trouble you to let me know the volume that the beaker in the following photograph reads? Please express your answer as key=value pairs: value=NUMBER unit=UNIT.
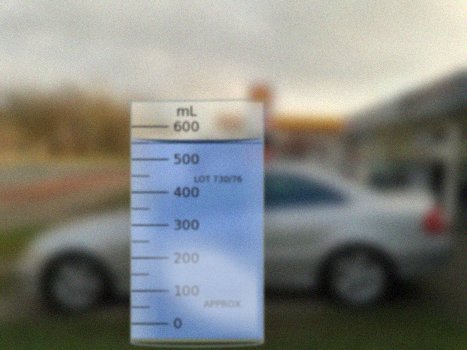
value=550 unit=mL
